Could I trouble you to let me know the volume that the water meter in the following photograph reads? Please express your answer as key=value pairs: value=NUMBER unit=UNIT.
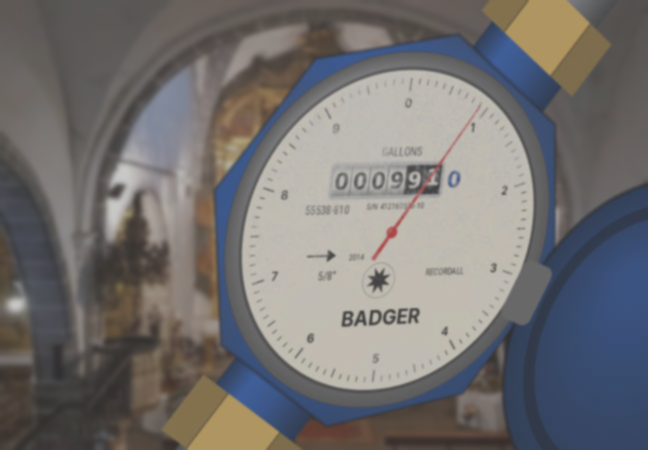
value=9910.9 unit=gal
